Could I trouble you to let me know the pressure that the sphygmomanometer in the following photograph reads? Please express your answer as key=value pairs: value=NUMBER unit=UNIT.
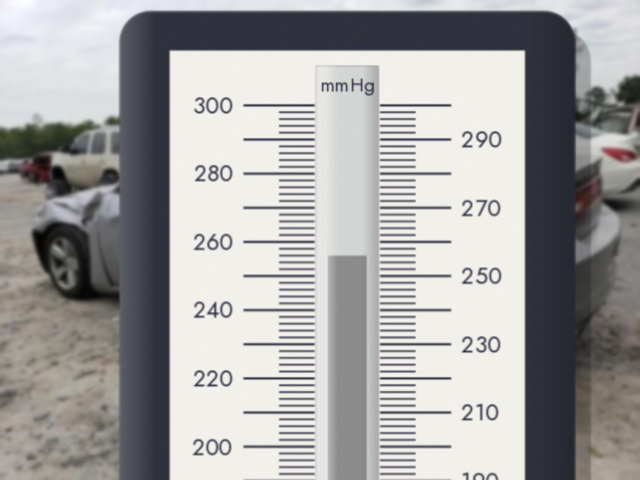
value=256 unit=mmHg
